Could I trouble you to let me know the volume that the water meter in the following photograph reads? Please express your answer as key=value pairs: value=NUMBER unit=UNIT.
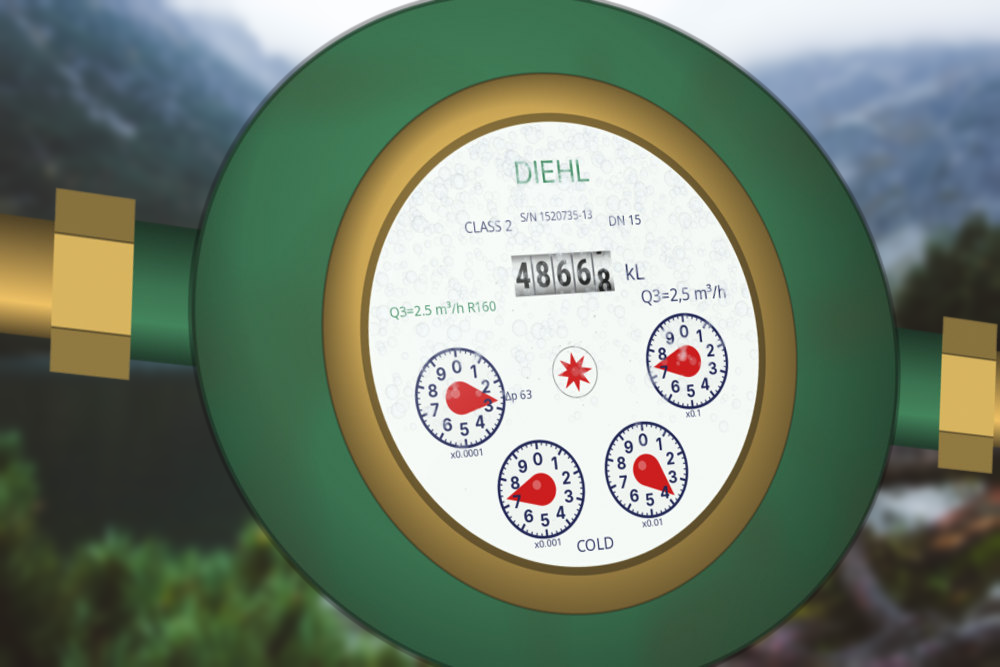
value=48667.7372 unit=kL
